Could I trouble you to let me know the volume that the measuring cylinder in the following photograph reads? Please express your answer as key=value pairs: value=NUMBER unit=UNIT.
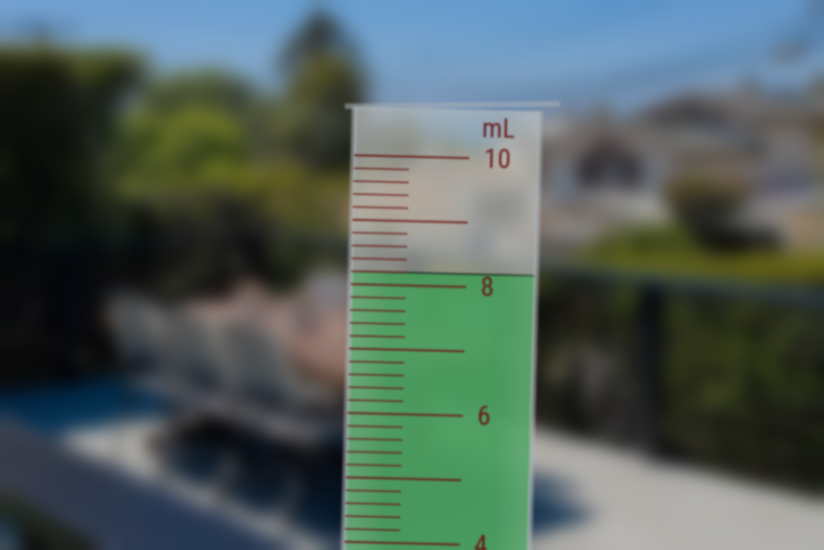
value=8.2 unit=mL
